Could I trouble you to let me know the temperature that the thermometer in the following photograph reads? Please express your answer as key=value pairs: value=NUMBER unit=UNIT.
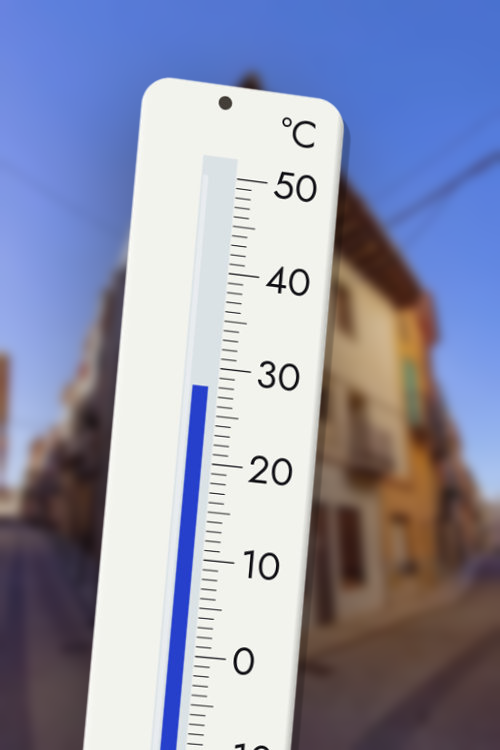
value=28 unit=°C
